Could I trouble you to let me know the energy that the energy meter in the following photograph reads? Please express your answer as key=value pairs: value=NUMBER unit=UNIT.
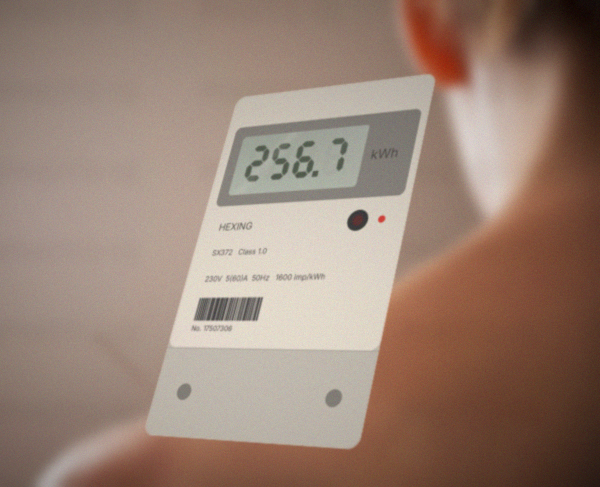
value=256.7 unit=kWh
